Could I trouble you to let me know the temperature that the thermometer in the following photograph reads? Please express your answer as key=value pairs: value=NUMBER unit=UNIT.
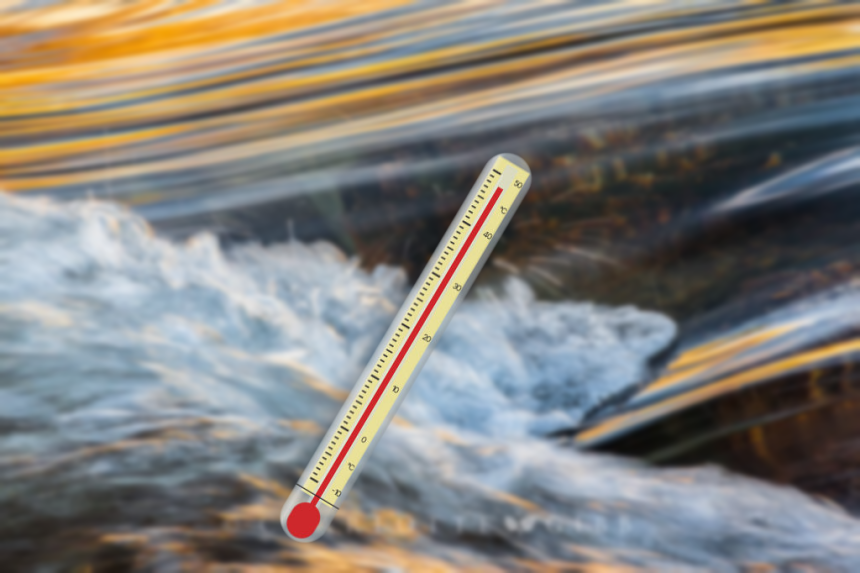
value=48 unit=°C
